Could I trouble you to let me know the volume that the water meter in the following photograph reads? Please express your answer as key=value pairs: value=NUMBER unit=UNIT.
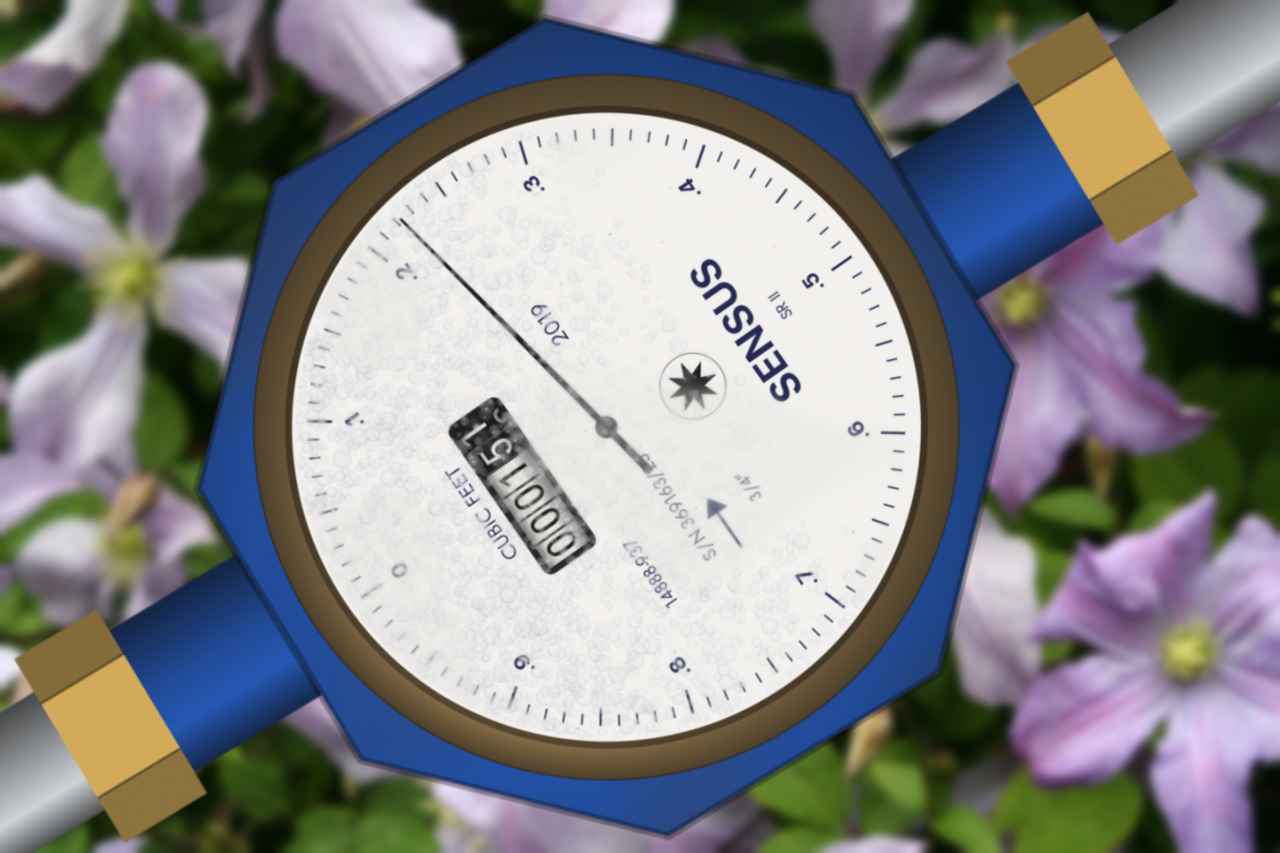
value=151.22 unit=ft³
